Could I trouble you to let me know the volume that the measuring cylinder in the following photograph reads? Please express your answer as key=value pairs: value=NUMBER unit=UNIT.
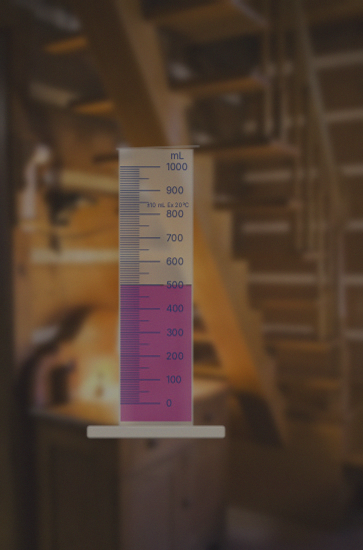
value=500 unit=mL
